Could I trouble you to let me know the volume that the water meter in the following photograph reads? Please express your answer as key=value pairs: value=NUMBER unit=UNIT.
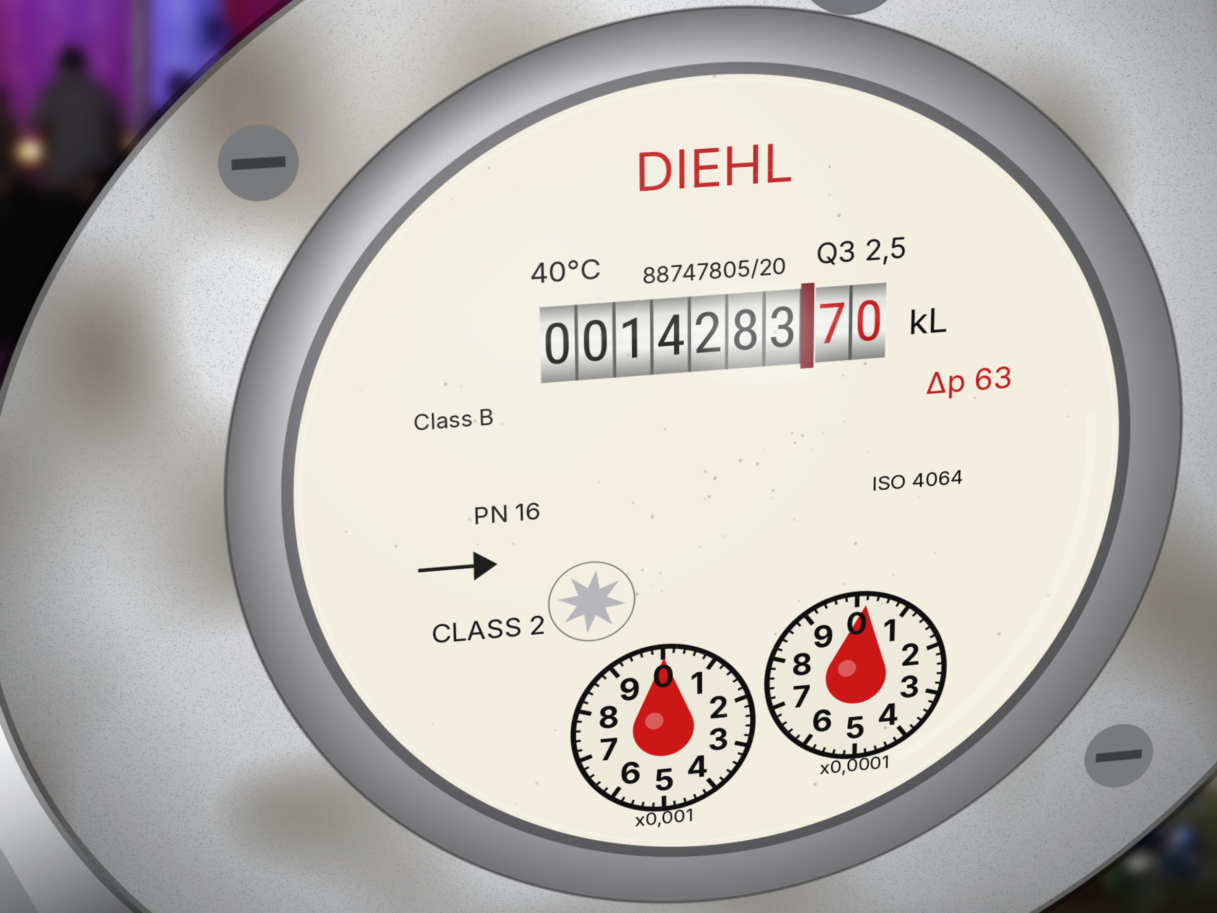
value=14283.7000 unit=kL
